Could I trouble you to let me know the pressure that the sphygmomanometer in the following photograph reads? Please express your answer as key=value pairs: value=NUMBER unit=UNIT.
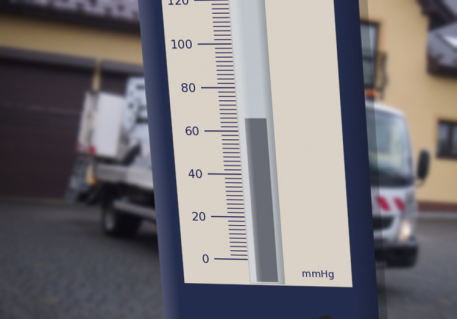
value=66 unit=mmHg
